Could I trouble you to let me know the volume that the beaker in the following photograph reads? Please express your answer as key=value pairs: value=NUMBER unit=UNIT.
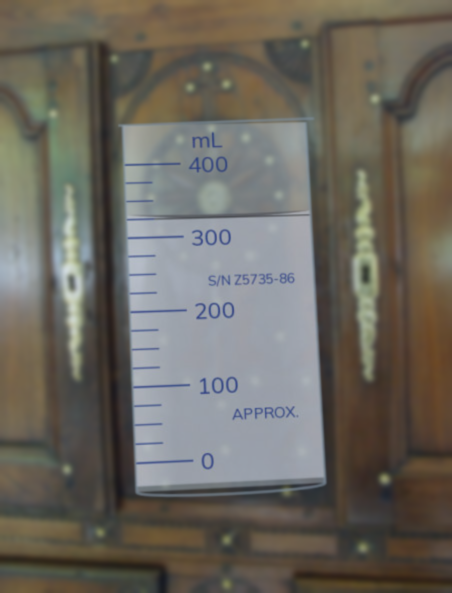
value=325 unit=mL
